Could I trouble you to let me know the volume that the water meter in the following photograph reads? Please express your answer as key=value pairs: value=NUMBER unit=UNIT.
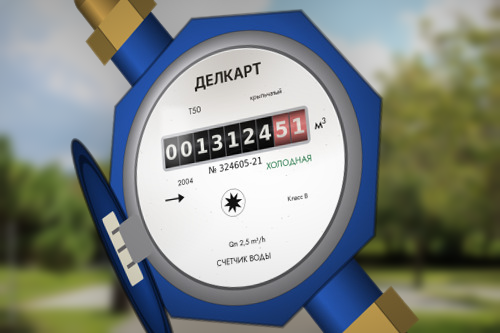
value=13124.51 unit=m³
